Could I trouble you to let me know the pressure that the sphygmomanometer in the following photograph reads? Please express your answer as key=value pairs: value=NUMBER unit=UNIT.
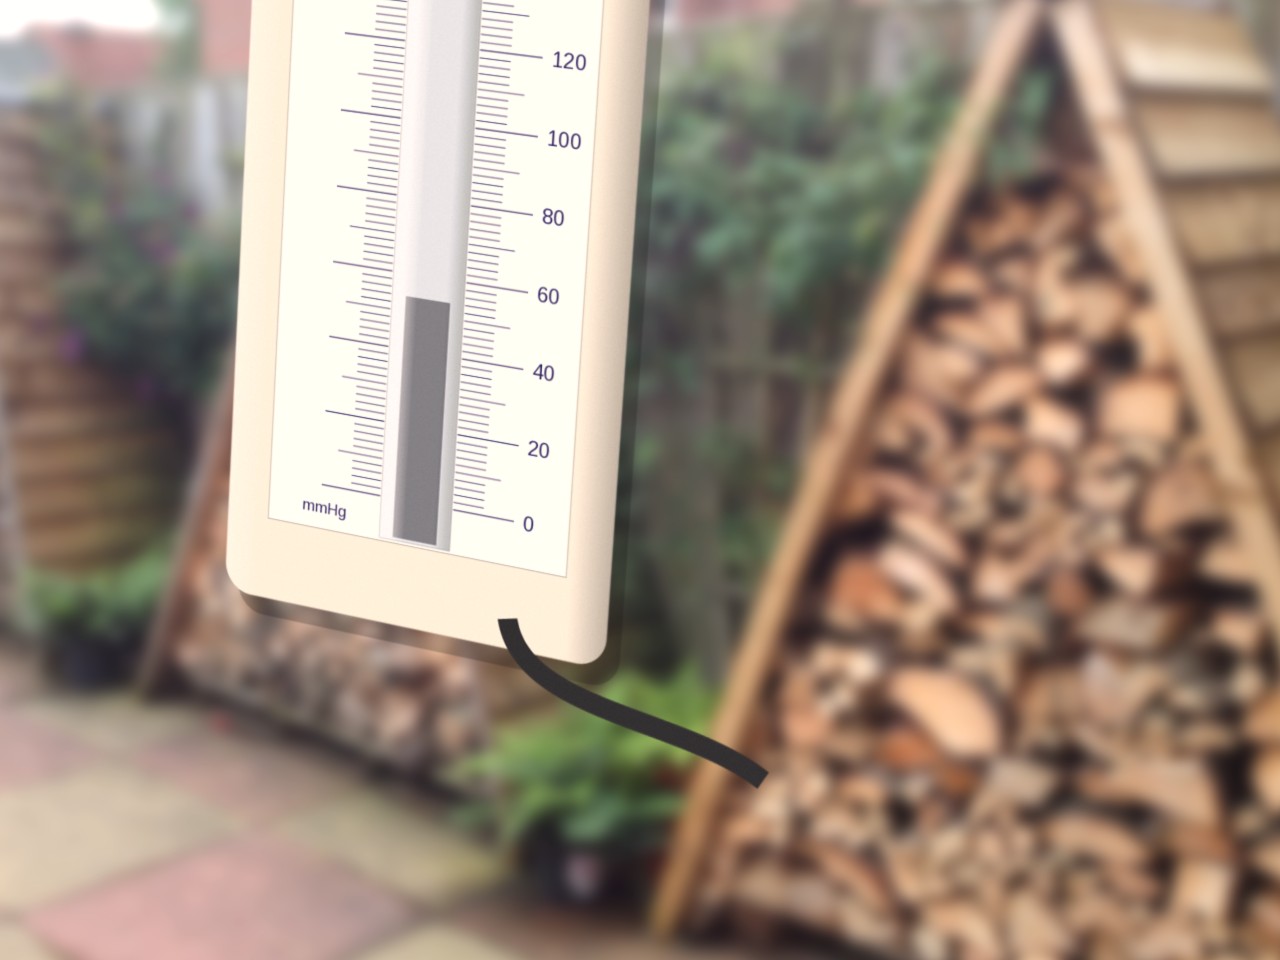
value=54 unit=mmHg
